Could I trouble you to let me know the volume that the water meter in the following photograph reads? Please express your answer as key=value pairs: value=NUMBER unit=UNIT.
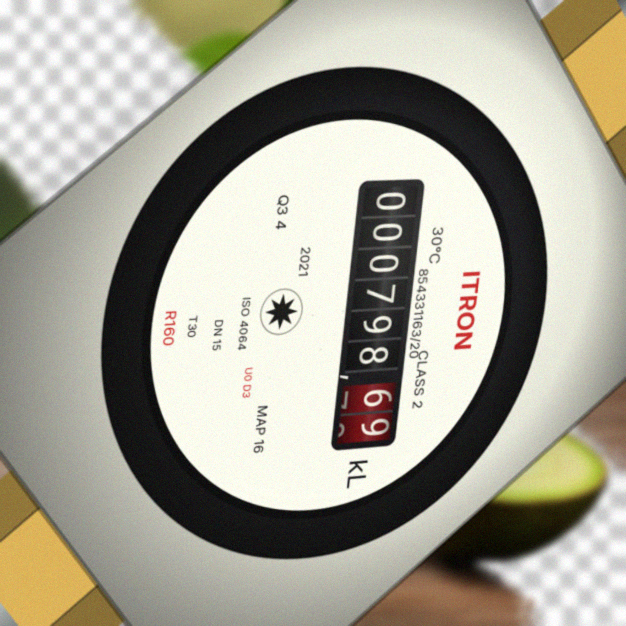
value=798.69 unit=kL
